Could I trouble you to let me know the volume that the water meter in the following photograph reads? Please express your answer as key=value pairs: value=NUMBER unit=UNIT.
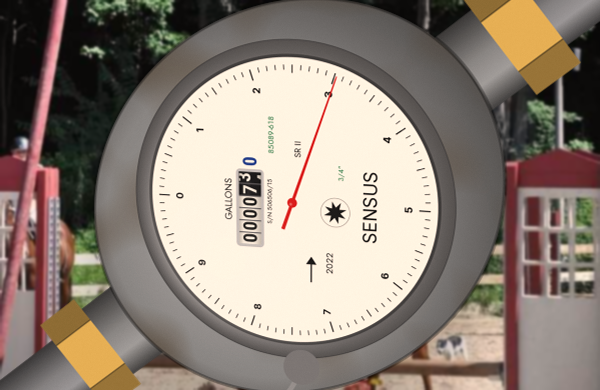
value=733.0 unit=gal
